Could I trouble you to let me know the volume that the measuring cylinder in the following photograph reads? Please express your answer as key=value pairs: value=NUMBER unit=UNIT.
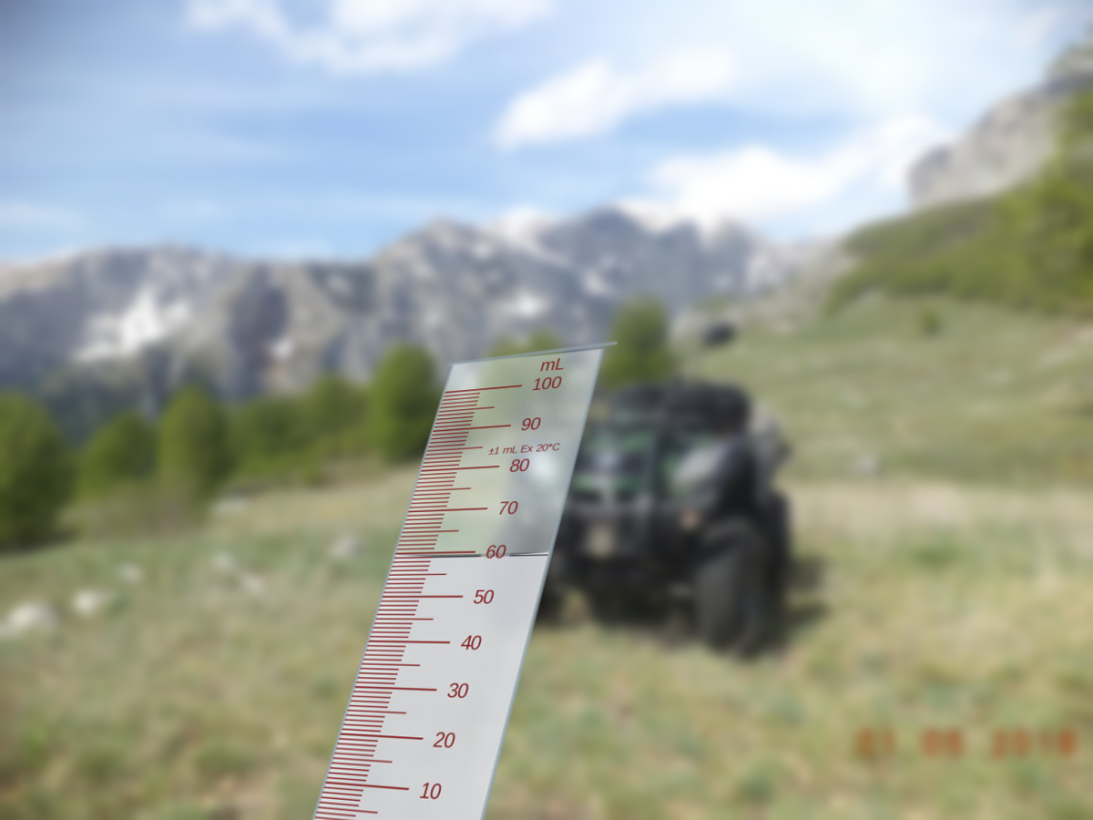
value=59 unit=mL
